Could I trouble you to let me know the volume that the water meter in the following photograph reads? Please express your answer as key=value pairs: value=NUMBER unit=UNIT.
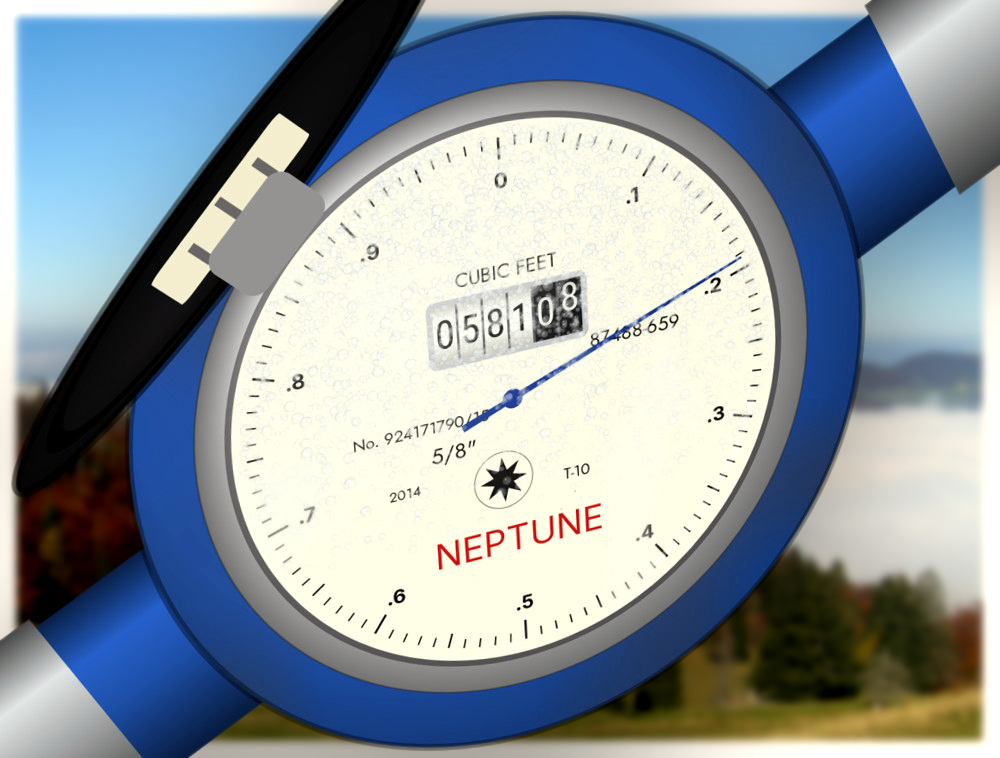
value=58108.19 unit=ft³
